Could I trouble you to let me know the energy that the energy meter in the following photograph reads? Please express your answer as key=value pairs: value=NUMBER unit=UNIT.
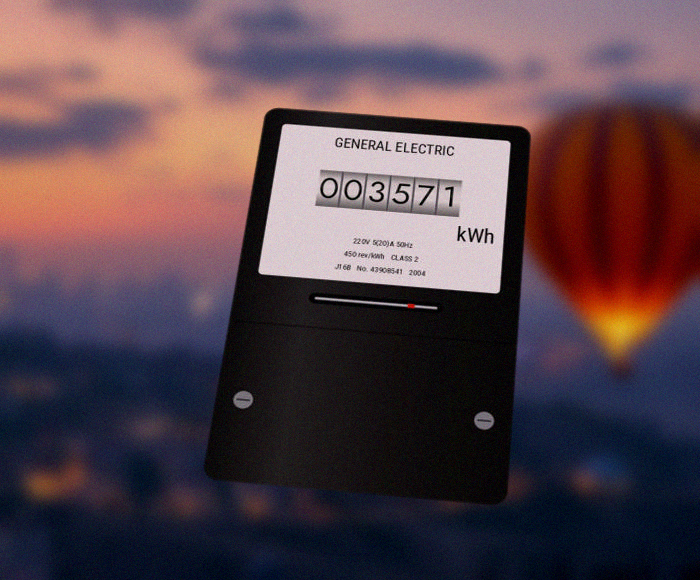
value=3571 unit=kWh
